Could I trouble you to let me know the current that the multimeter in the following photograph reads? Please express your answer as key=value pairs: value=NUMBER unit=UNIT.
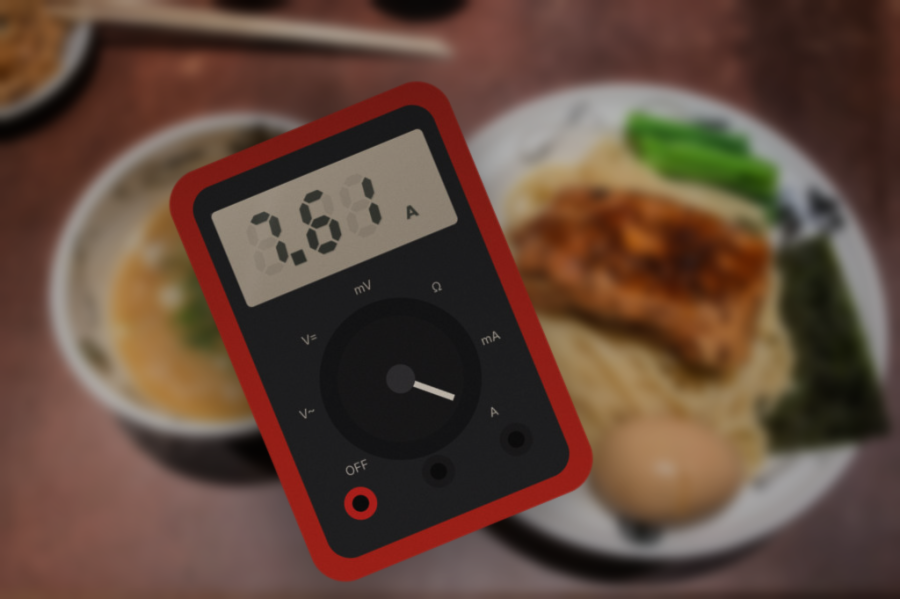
value=7.61 unit=A
